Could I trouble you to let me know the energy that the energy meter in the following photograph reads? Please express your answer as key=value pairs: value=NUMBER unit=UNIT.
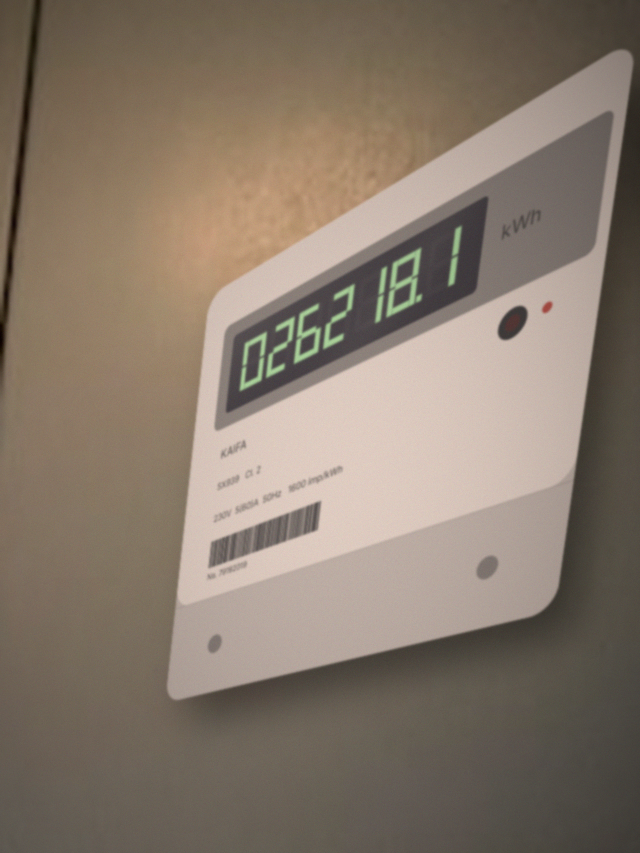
value=26218.1 unit=kWh
